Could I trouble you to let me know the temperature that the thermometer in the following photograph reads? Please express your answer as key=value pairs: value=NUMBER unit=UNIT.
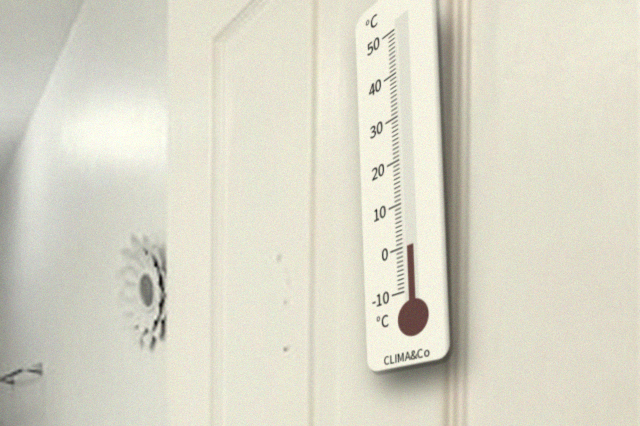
value=0 unit=°C
